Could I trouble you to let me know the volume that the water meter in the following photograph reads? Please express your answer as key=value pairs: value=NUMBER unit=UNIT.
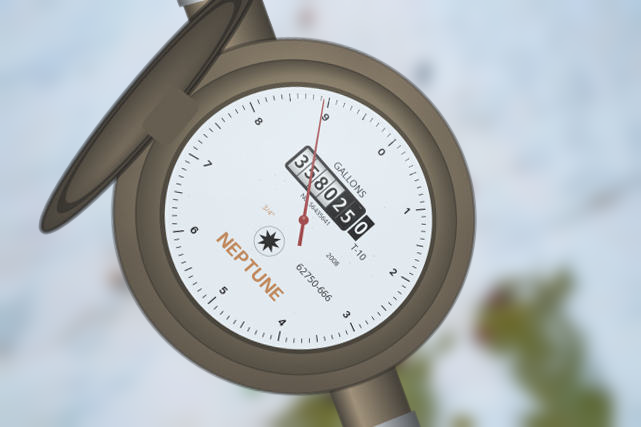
value=3580248.9 unit=gal
